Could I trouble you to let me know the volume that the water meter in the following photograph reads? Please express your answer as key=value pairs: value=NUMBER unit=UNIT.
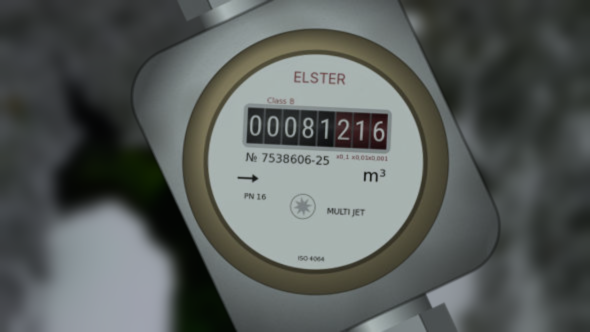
value=81.216 unit=m³
